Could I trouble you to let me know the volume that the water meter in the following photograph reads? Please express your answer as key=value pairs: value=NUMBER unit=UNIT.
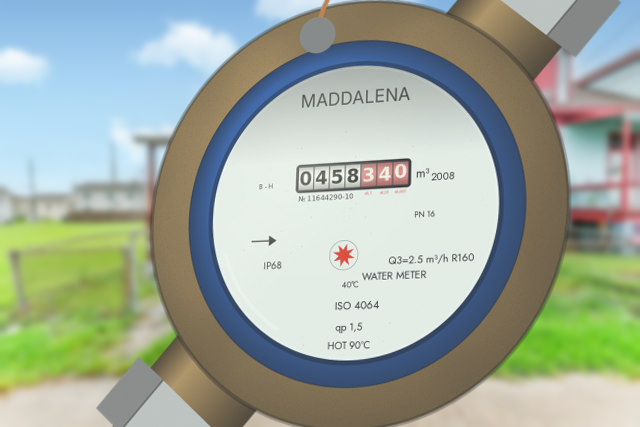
value=458.340 unit=m³
